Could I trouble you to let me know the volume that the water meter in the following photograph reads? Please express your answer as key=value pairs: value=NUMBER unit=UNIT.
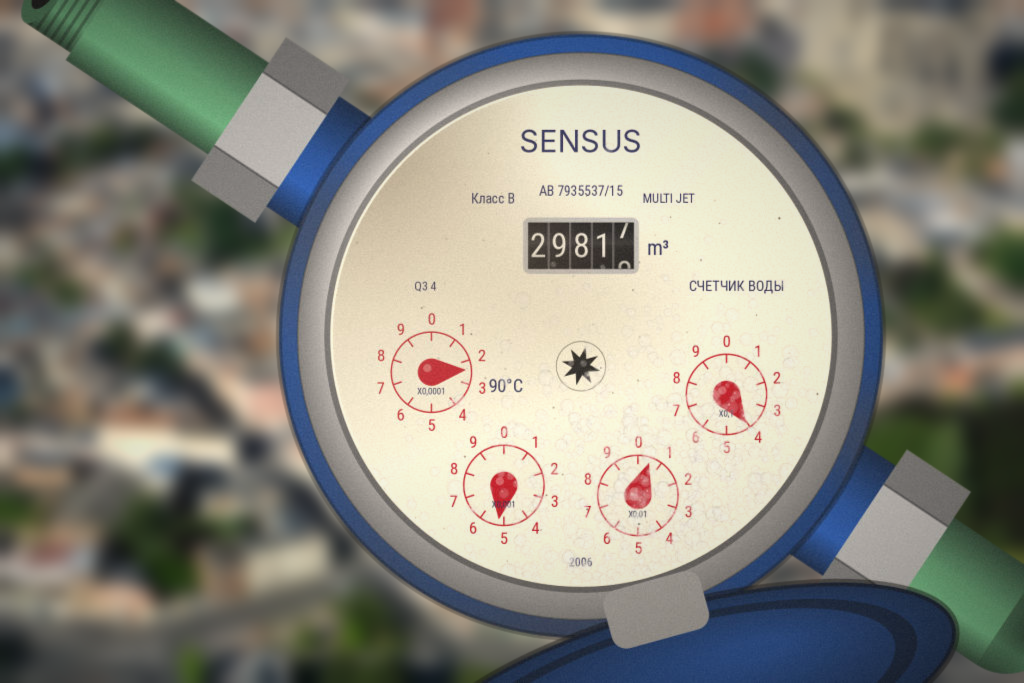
value=29817.4052 unit=m³
